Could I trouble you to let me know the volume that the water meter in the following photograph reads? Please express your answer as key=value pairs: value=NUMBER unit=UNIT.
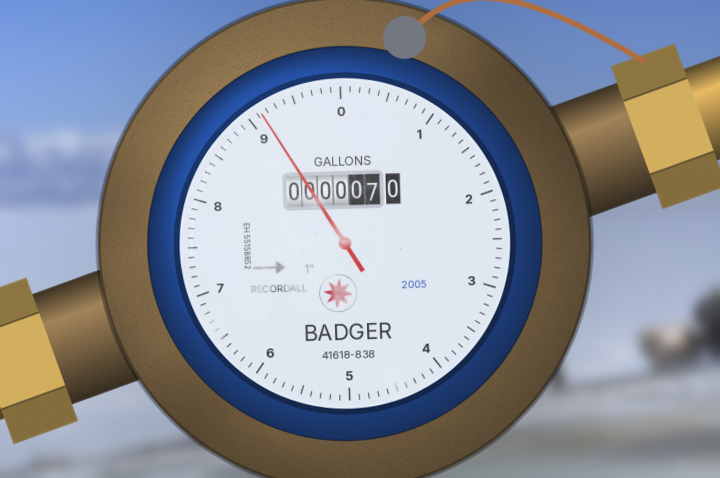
value=69.1 unit=gal
